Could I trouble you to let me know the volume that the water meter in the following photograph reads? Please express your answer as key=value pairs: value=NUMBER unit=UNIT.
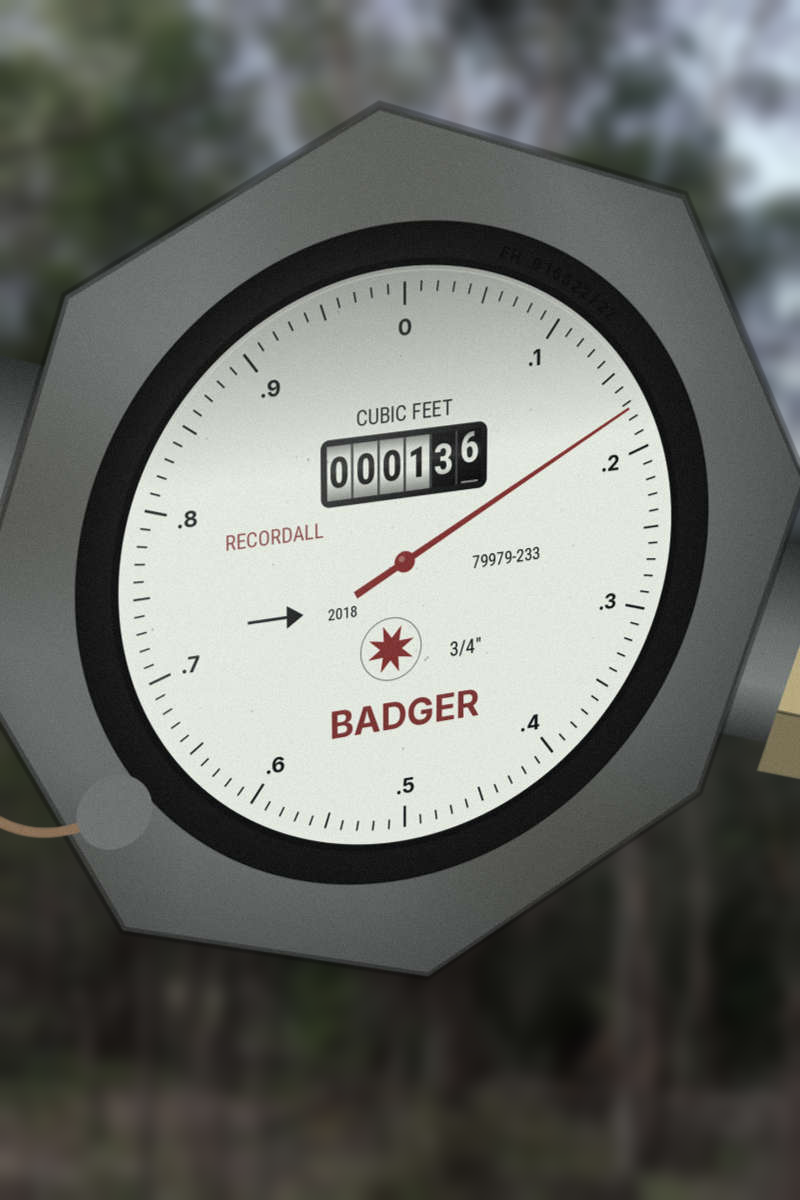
value=136.17 unit=ft³
